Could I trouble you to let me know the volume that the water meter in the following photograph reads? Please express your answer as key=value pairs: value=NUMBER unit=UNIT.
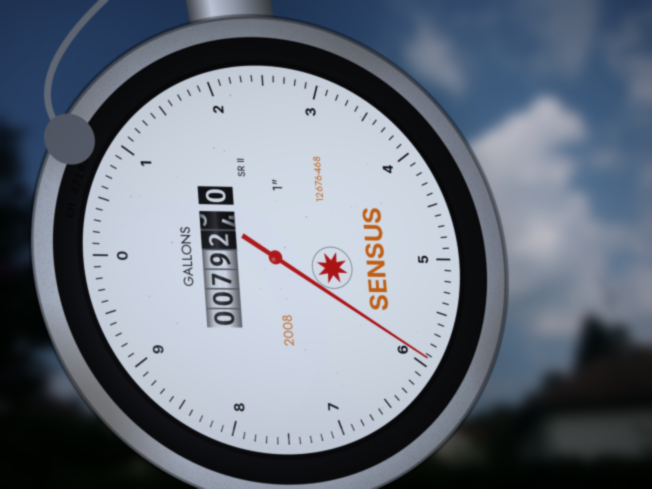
value=79235.9 unit=gal
